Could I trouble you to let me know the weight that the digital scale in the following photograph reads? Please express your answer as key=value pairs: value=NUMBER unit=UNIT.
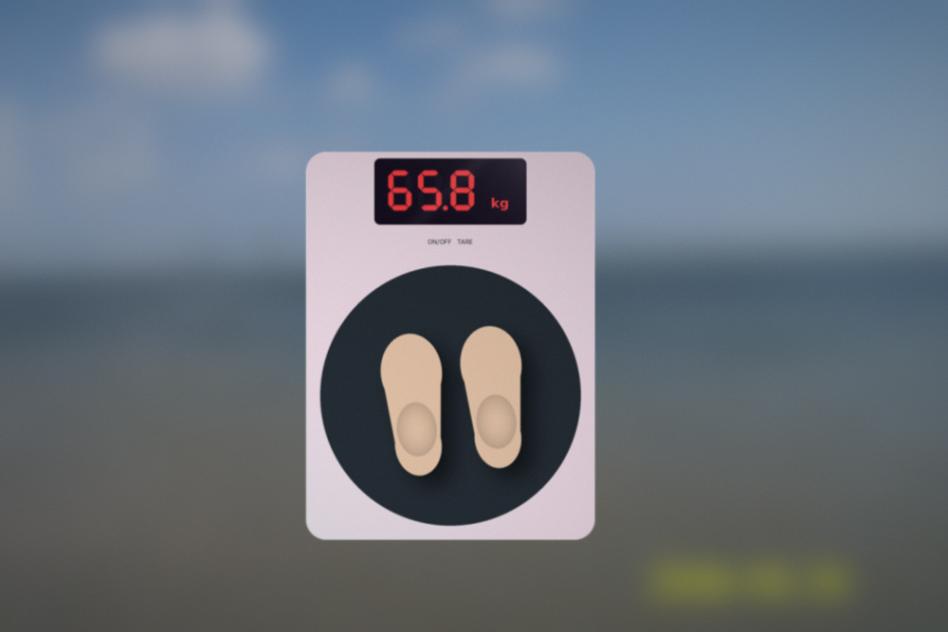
value=65.8 unit=kg
